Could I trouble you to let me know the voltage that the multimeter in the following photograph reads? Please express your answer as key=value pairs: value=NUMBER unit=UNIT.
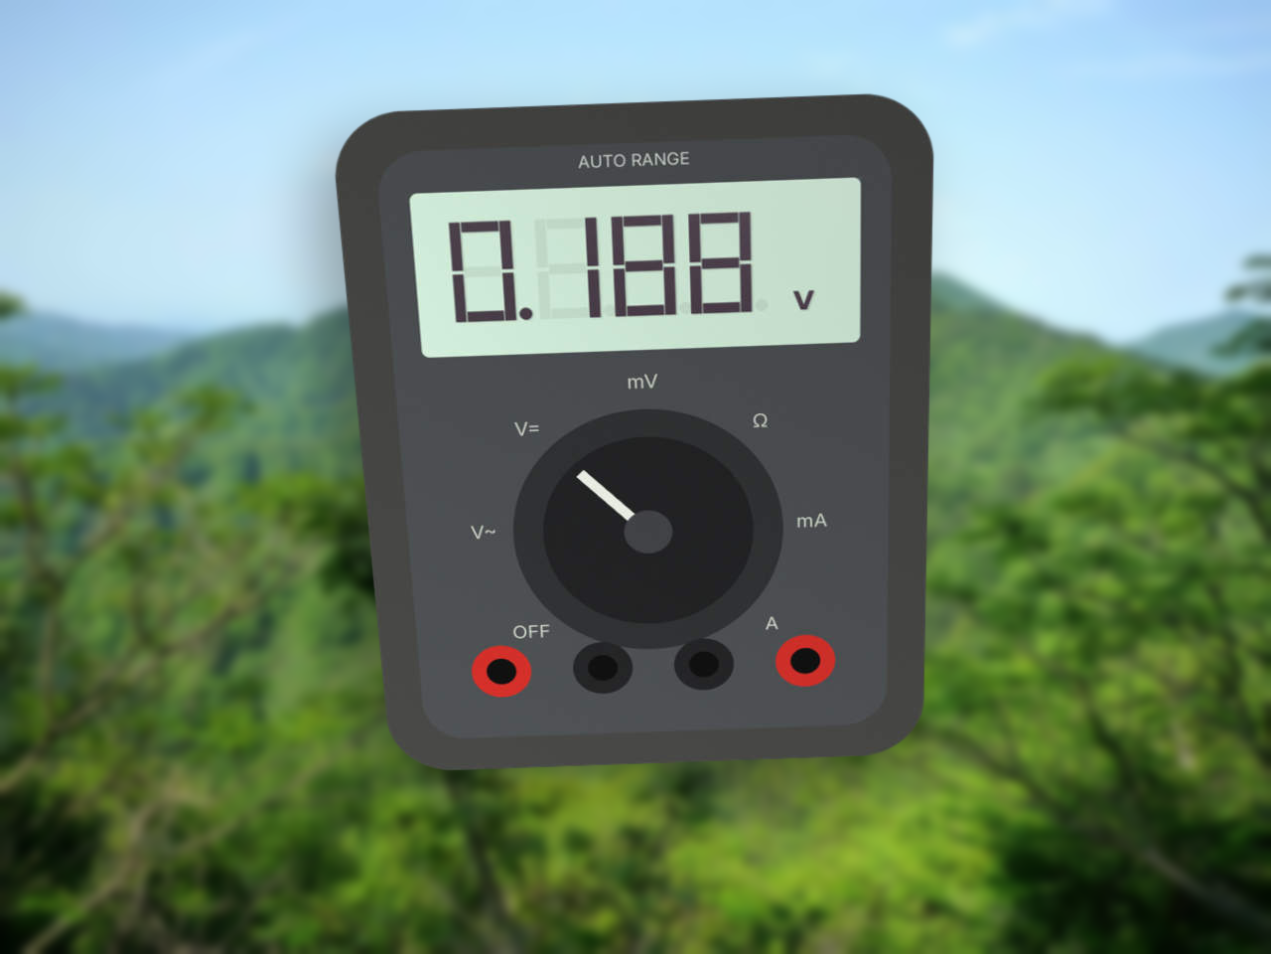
value=0.188 unit=V
